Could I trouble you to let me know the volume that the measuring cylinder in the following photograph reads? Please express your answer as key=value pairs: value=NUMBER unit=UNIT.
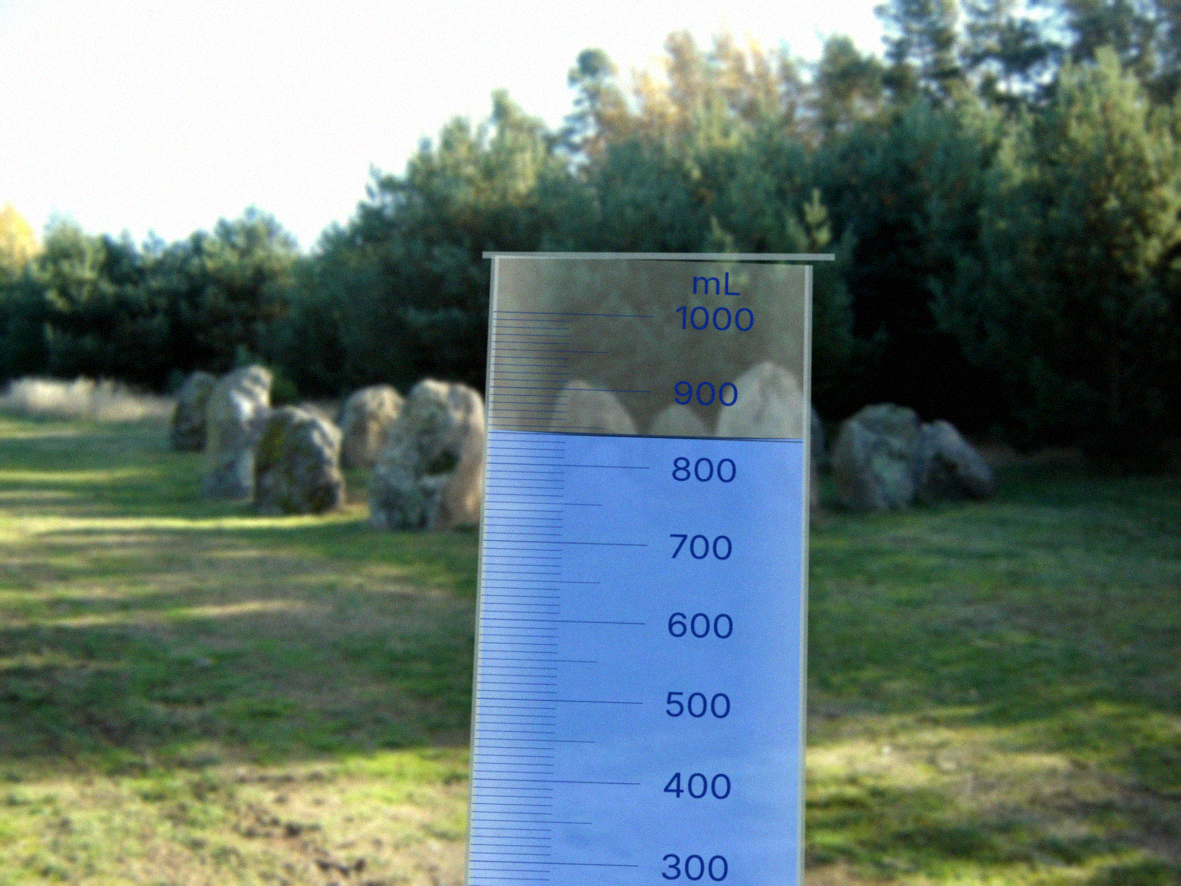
value=840 unit=mL
